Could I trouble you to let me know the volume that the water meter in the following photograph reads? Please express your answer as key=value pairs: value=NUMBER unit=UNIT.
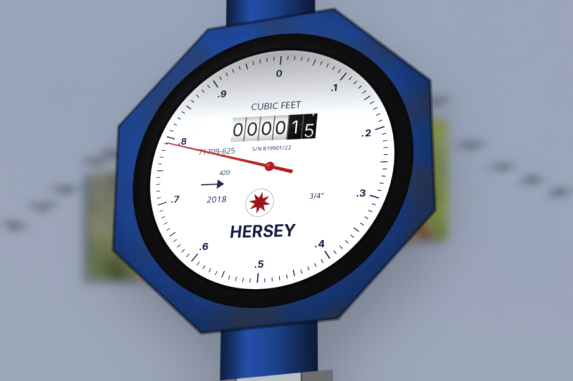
value=14.79 unit=ft³
